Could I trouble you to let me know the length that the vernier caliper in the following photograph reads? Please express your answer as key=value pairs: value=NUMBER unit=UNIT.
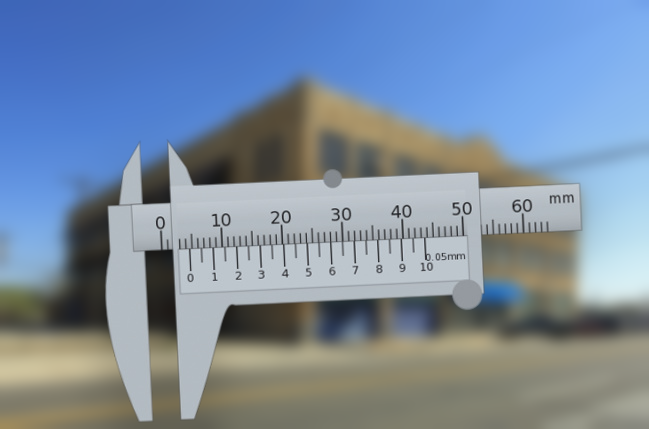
value=4.6 unit=mm
